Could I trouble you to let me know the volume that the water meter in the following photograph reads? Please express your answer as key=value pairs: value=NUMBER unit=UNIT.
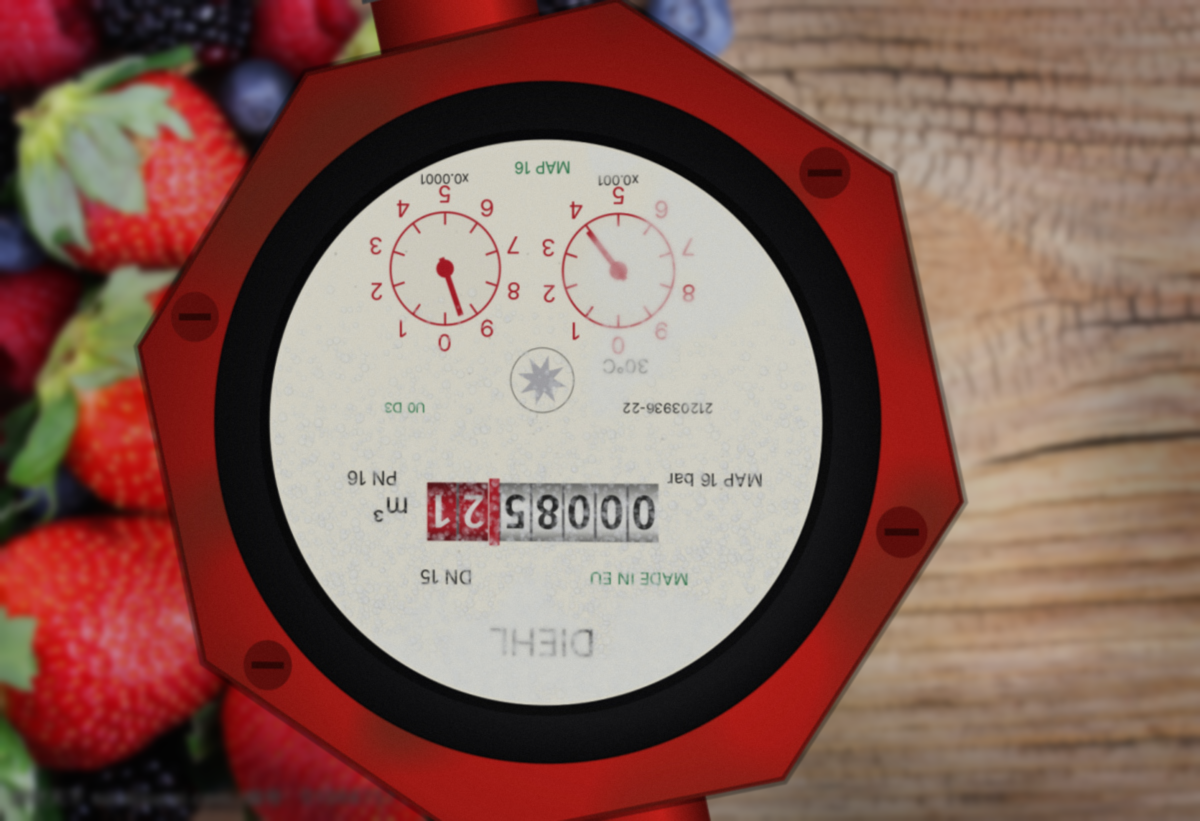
value=85.2139 unit=m³
